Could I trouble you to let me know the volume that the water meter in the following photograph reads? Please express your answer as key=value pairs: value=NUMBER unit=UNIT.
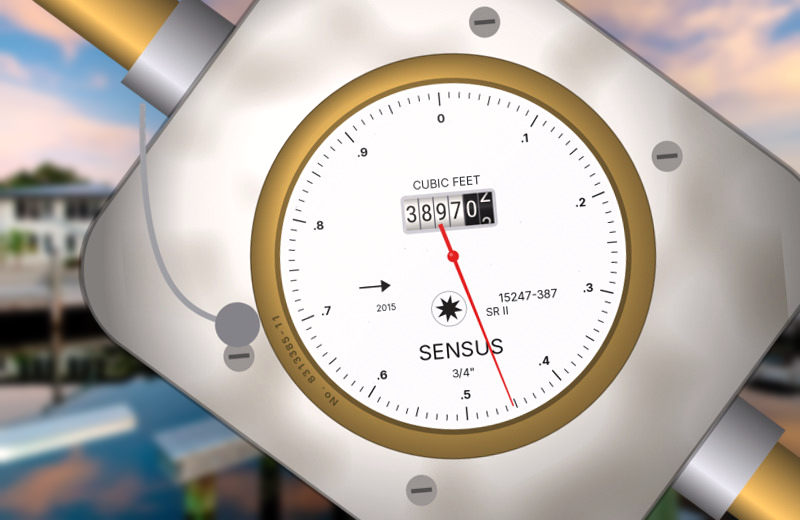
value=389702.45 unit=ft³
